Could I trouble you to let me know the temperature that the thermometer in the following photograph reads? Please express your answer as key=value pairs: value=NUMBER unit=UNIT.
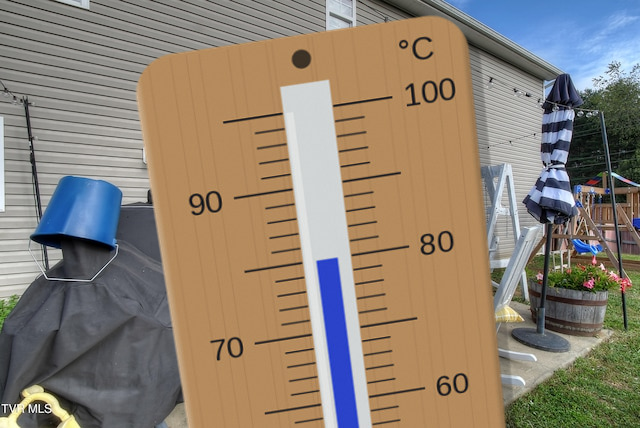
value=80 unit=°C
